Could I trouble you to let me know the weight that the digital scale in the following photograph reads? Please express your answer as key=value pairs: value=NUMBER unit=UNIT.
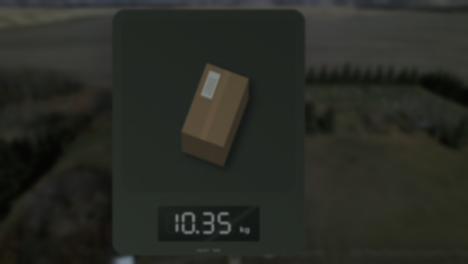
value=10.35 unit=kg
